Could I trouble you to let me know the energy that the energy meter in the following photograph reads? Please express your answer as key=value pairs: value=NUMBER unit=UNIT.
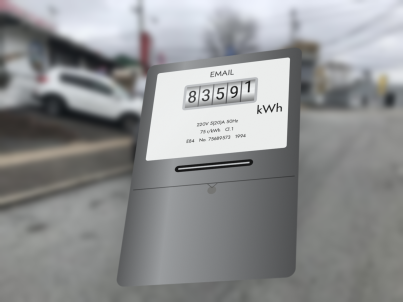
value=83591 unit=kWh
